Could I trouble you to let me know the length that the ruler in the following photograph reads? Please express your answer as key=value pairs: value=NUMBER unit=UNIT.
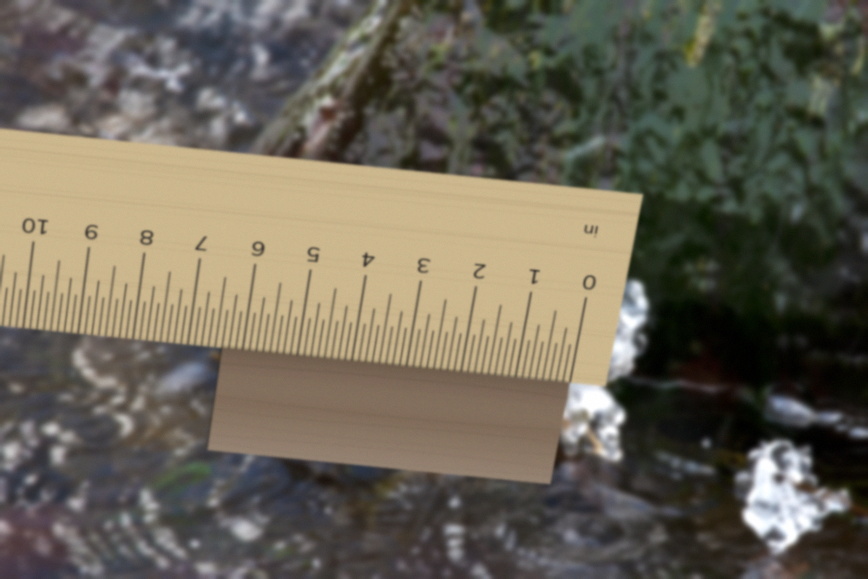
value=6.375 unit=in
